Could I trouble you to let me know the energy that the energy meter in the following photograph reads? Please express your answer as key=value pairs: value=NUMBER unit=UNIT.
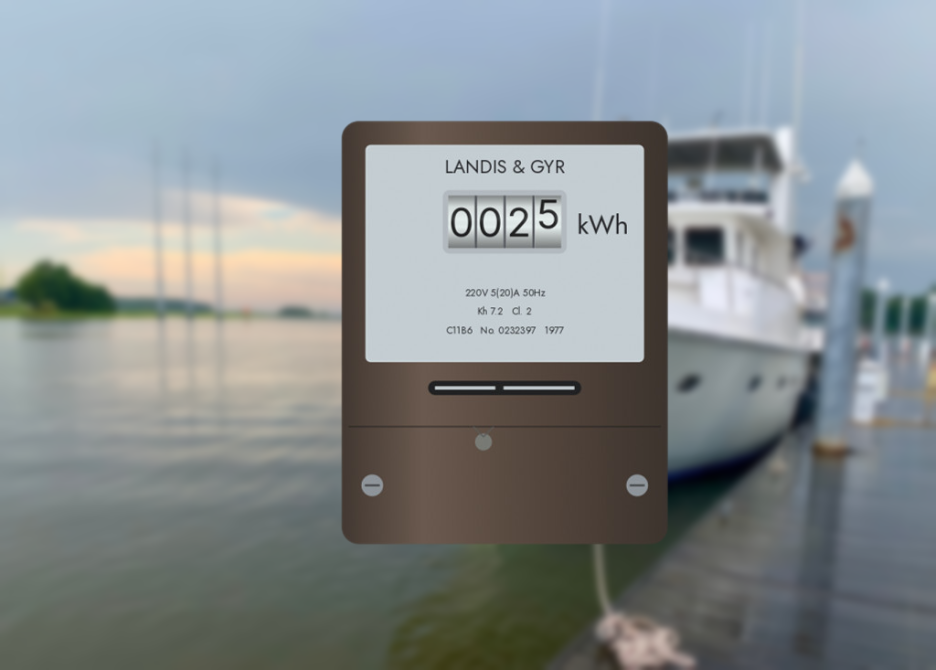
value=25 unit=kWh
